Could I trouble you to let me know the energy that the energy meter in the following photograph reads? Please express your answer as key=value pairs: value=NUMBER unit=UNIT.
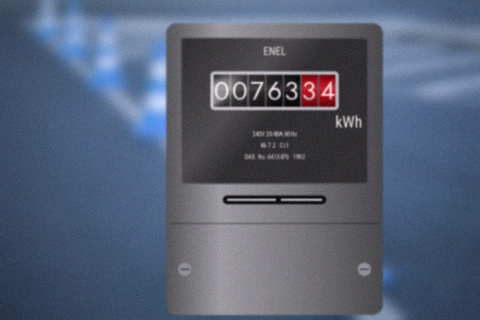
value=763.34 unit=kWh
